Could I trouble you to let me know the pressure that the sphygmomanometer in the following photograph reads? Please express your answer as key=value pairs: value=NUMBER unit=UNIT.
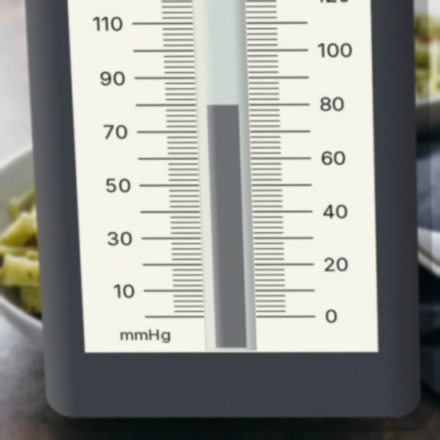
value=80 unit=mmHg
